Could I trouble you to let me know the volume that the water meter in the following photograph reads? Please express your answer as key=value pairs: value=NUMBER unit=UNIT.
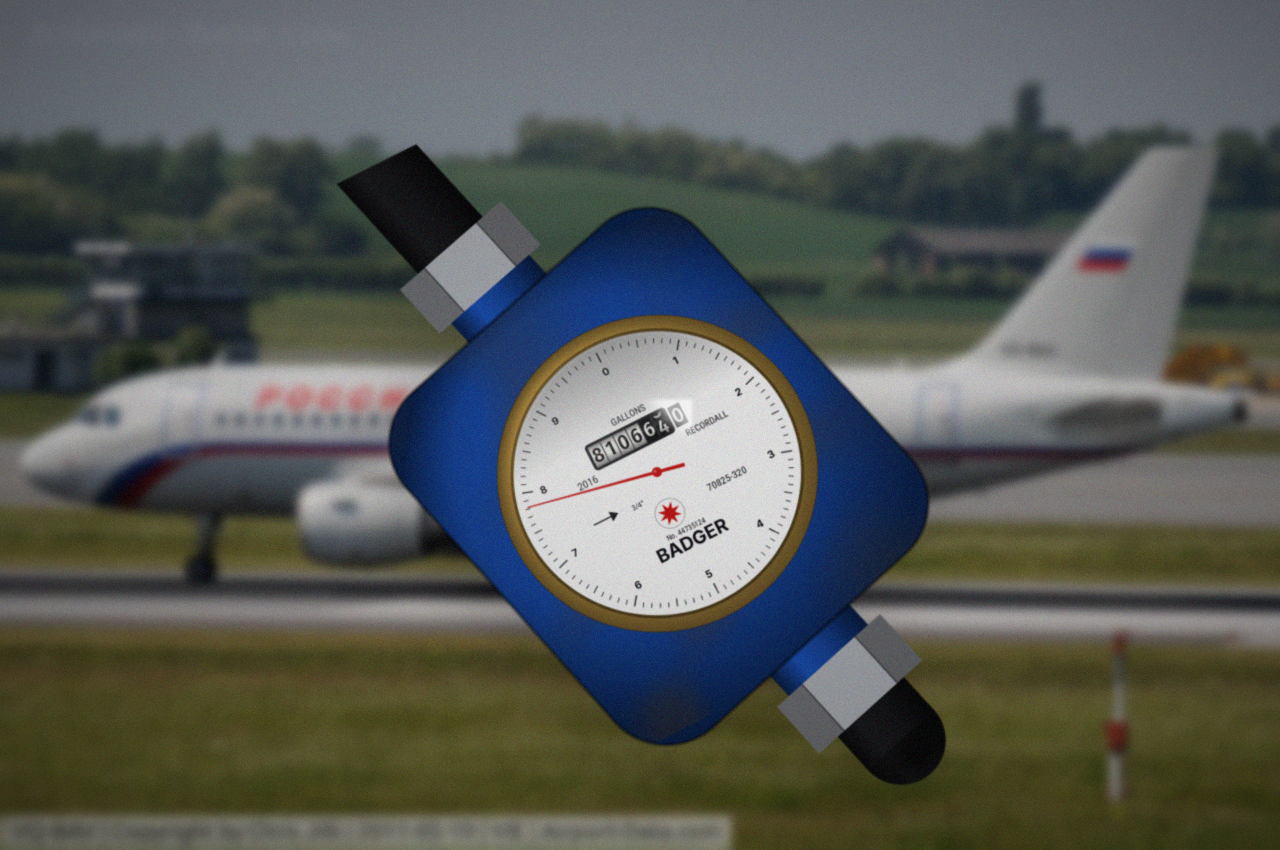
value=8106637.8 unit=gal
